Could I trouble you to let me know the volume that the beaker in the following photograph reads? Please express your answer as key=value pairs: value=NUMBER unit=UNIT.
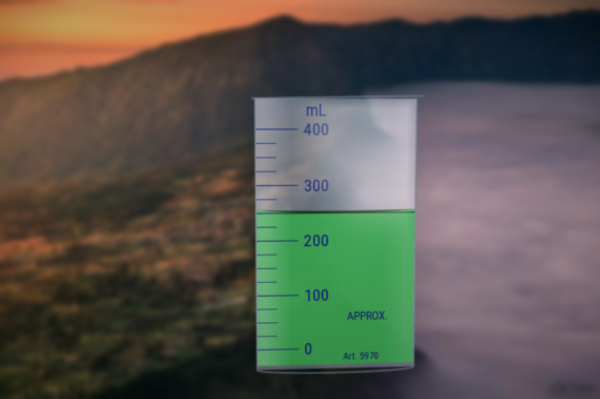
value=250 unit=mL
